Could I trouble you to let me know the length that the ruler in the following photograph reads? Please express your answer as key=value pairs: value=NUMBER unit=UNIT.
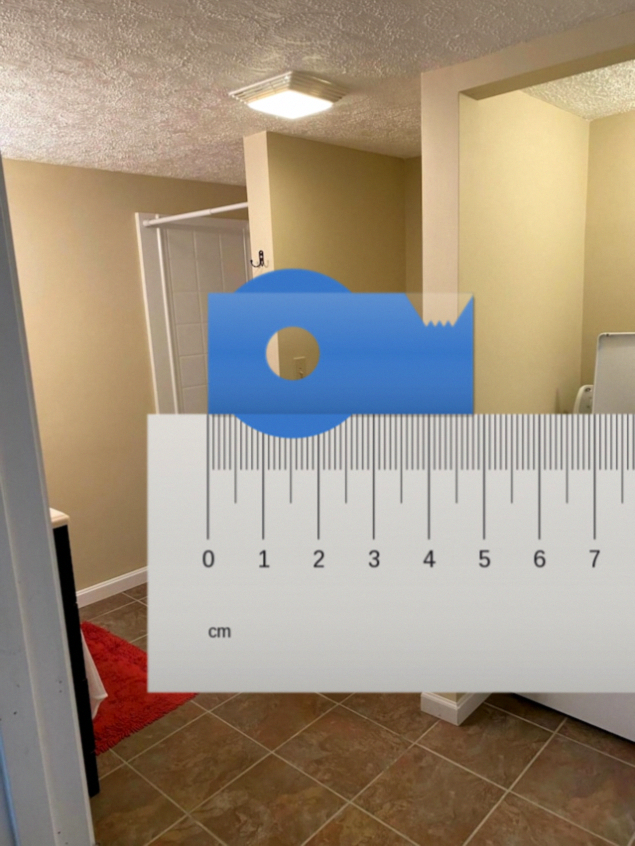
value=4.8 unit=cm
